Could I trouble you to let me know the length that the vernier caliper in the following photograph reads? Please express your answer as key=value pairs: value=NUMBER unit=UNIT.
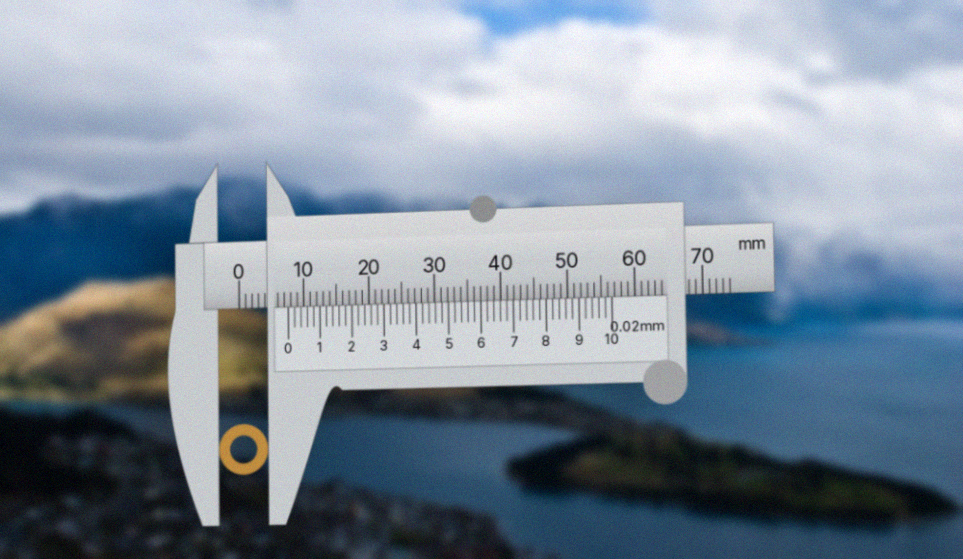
value=7.6 unit=mm
